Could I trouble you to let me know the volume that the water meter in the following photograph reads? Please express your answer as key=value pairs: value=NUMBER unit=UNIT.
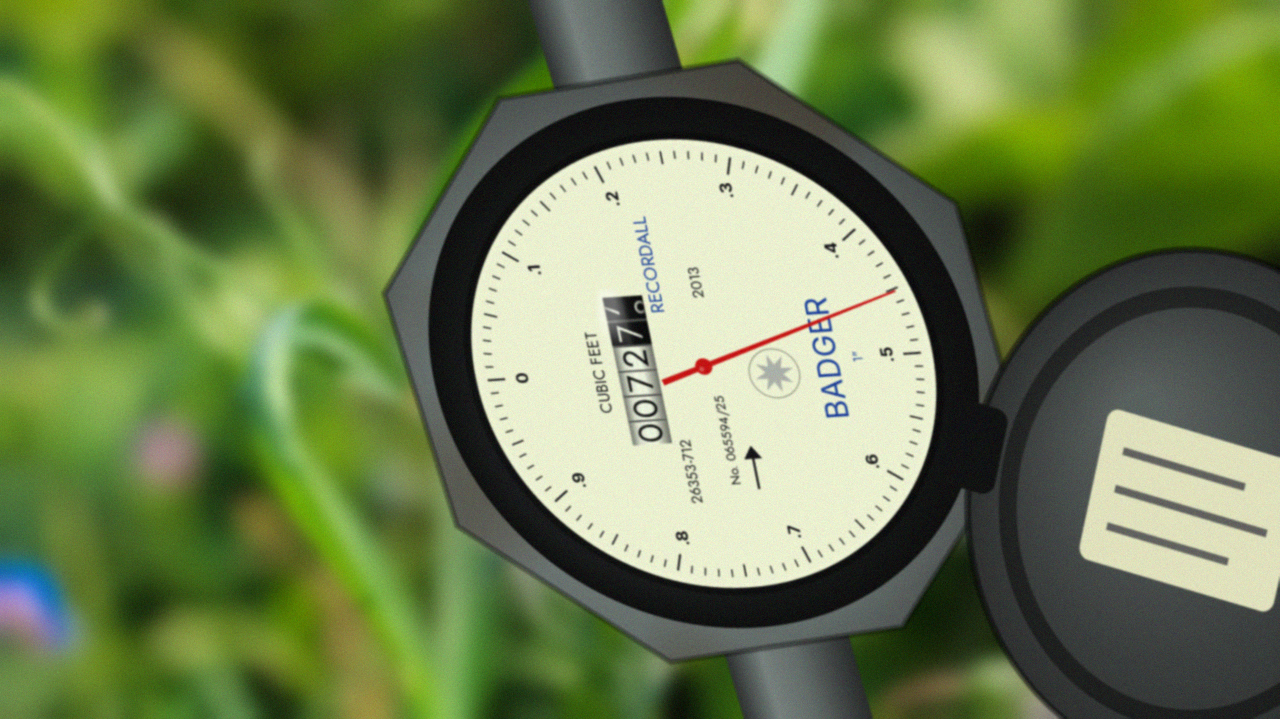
value=7277.45 unit=ft³
